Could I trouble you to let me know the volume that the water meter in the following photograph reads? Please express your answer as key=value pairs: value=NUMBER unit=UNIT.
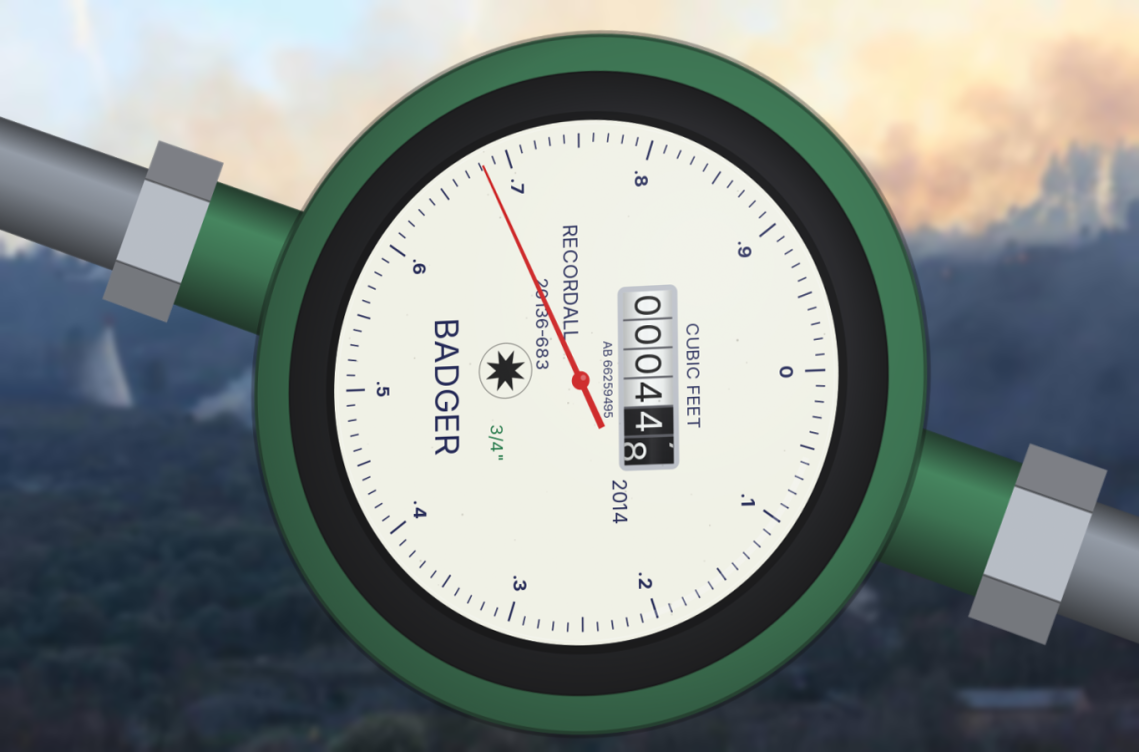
value=447.68 unit=ft³
